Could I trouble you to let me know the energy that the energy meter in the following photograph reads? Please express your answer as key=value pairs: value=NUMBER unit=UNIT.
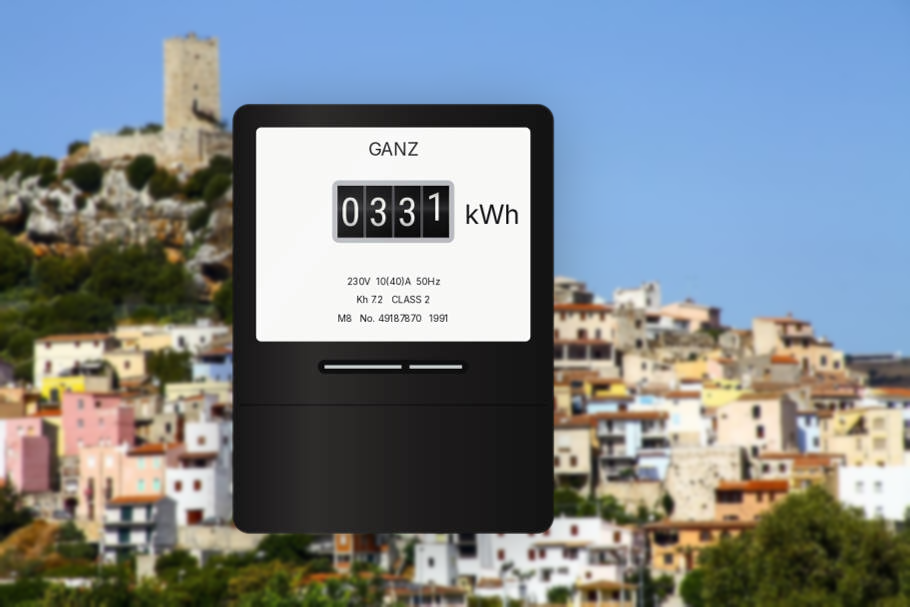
value=331 unit=kWh
